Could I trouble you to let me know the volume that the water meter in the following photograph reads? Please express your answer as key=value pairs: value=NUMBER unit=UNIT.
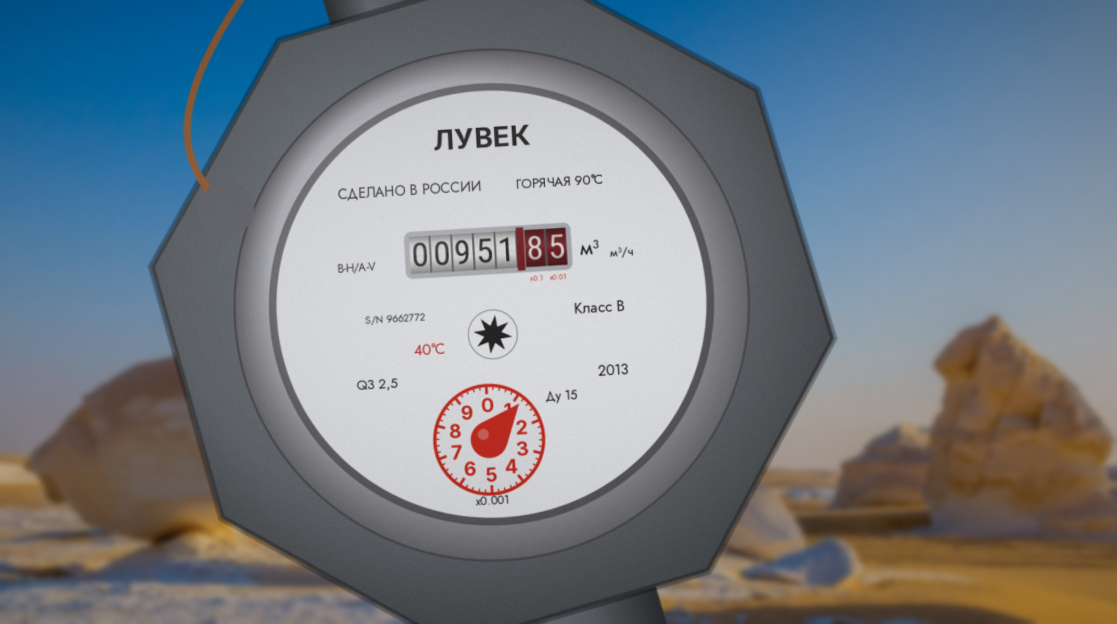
value=951.851 unit=m³
